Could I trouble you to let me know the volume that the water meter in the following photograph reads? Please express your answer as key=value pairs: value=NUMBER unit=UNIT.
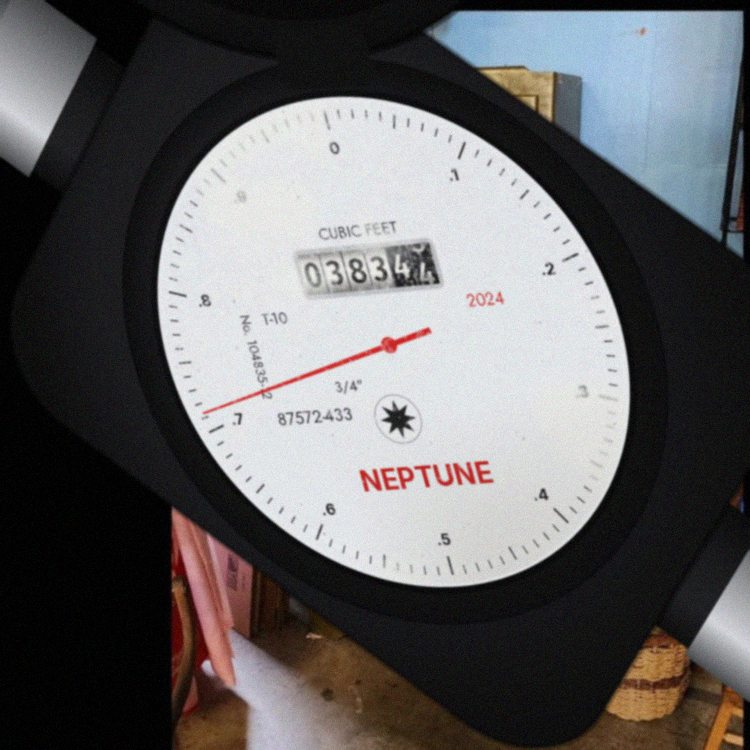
value=38343.71 unit=ft³
